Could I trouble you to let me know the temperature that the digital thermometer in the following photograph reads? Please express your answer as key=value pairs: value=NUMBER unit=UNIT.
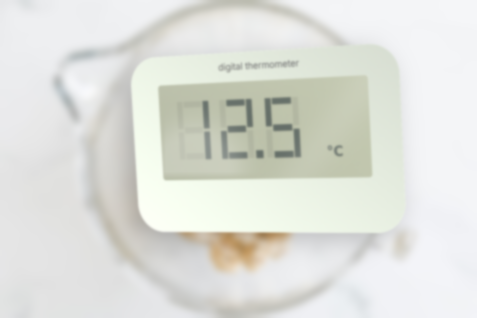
value=12.5 unit=°C
